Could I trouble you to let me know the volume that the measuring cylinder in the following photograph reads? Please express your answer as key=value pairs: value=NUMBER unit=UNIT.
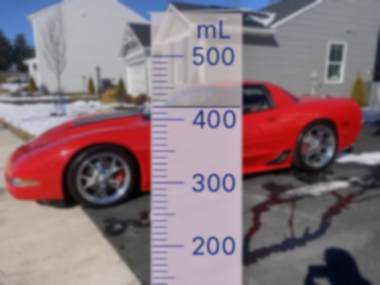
value=420 unit=mL
